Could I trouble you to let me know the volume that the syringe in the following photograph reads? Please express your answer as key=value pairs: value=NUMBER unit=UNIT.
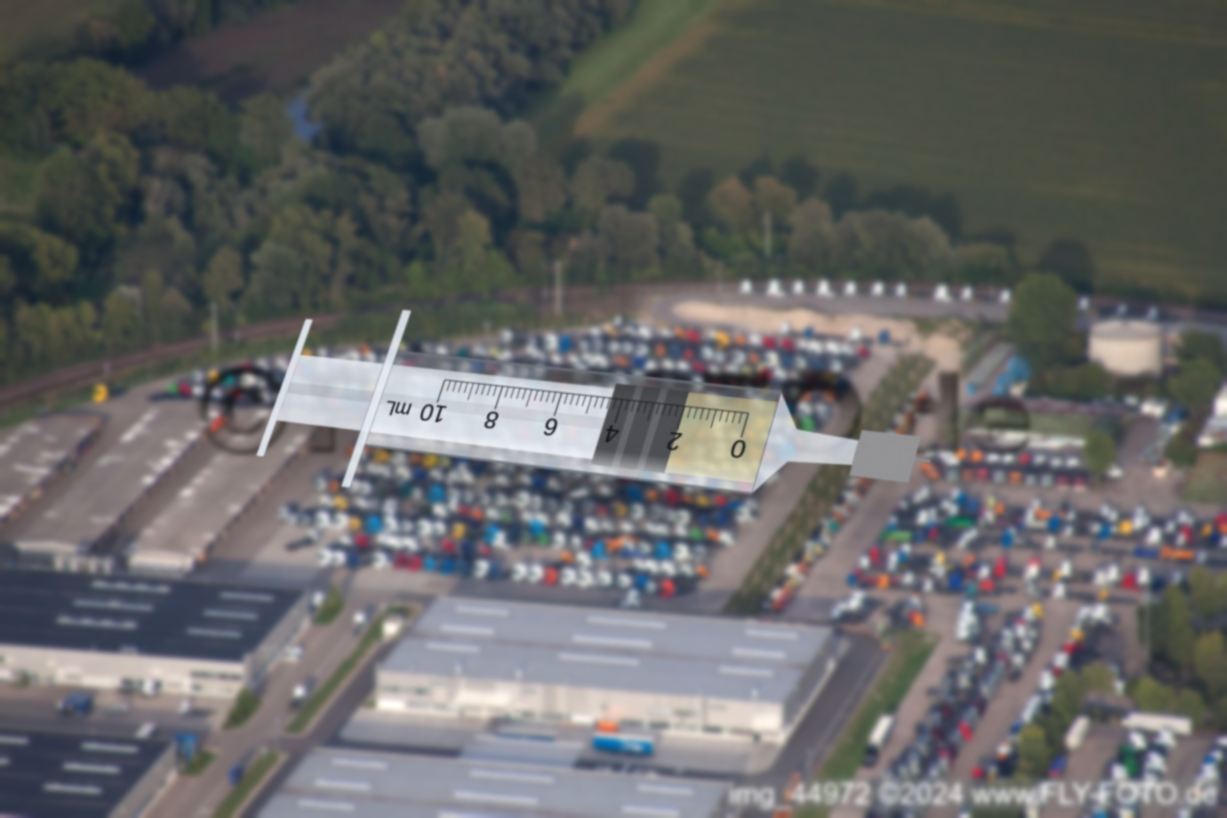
value=2 unit=mL
